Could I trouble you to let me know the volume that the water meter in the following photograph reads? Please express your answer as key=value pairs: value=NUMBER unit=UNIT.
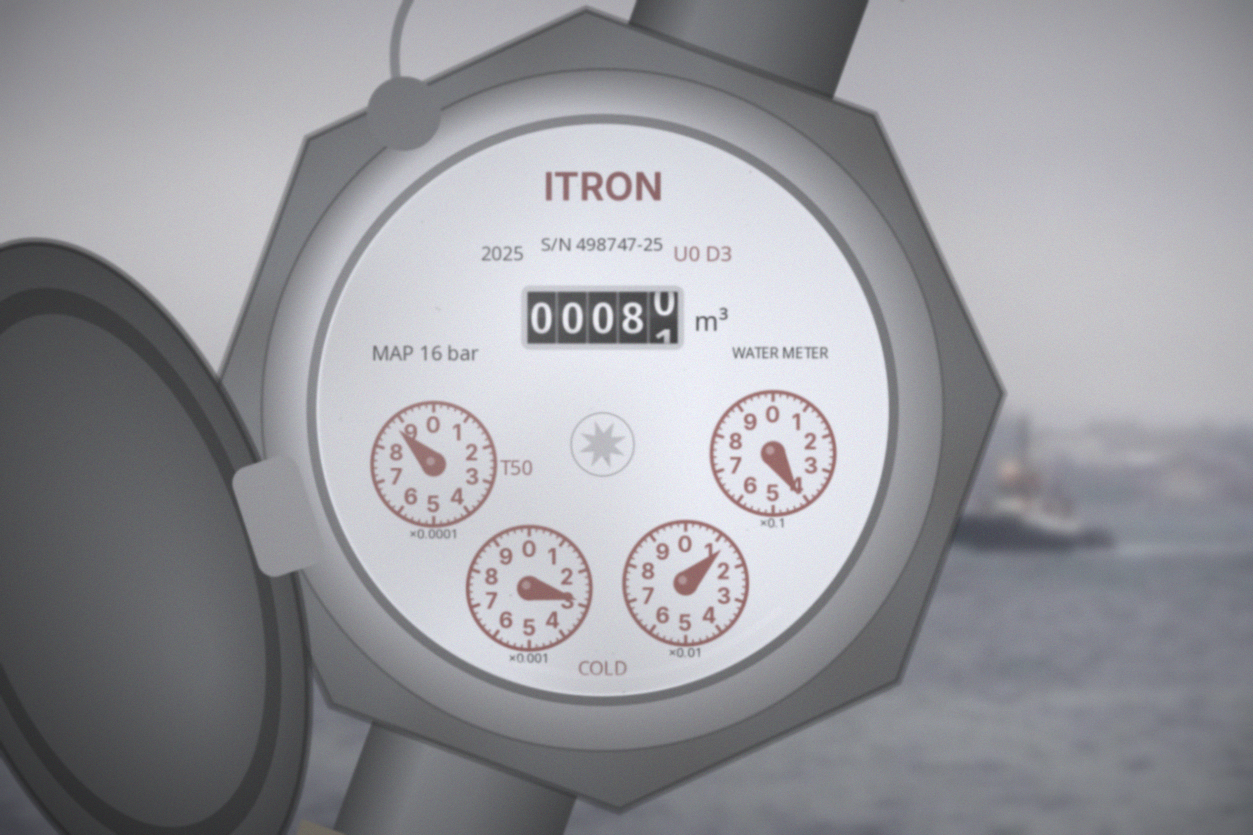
value=80.4128 unit=m³
